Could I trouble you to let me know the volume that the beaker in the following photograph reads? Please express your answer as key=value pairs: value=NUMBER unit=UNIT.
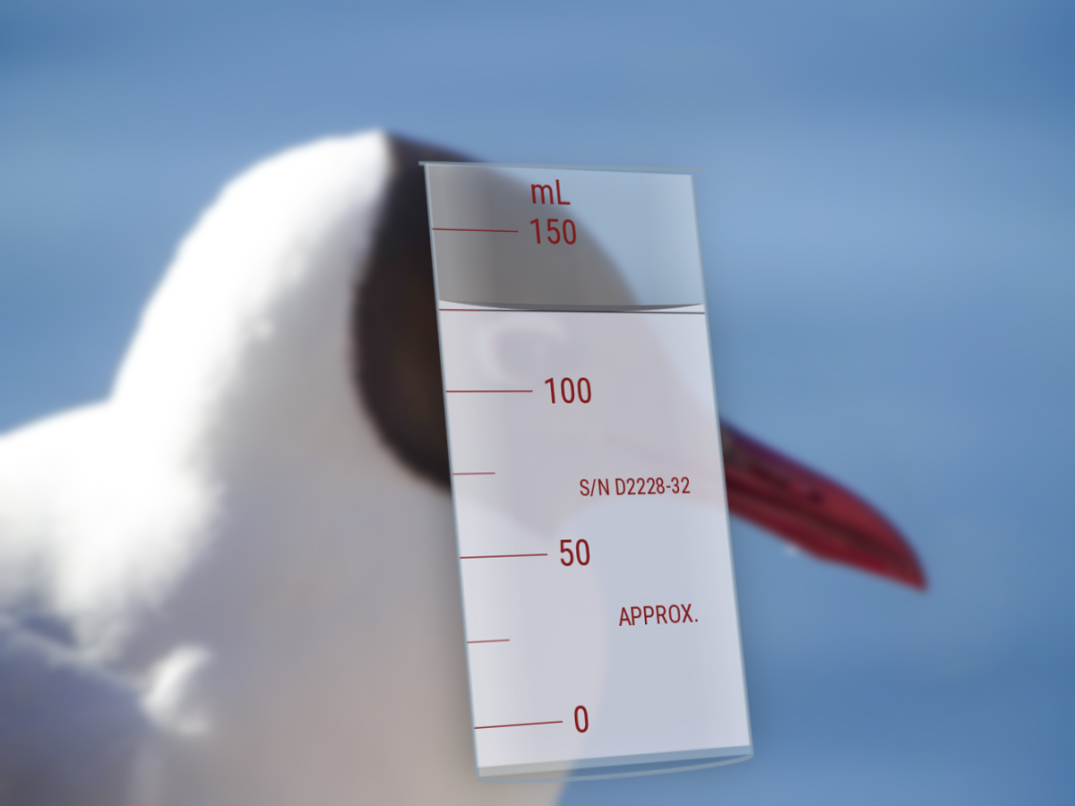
value=125 unit=mL
